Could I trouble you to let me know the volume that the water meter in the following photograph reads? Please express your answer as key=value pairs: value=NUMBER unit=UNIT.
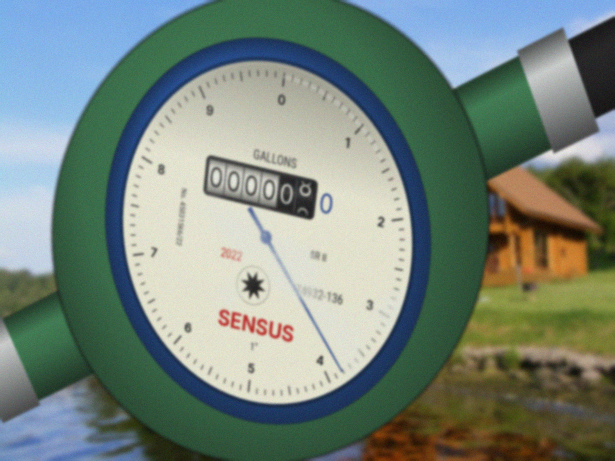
value=83.8 unit=gal
